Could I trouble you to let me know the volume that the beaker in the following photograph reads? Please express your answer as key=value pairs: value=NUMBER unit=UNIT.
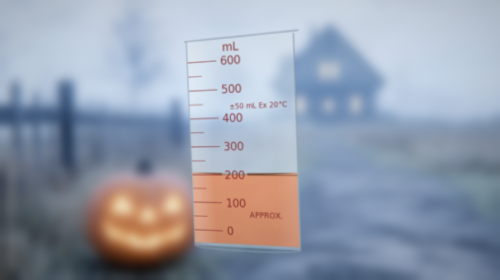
value=200 unit=mL
